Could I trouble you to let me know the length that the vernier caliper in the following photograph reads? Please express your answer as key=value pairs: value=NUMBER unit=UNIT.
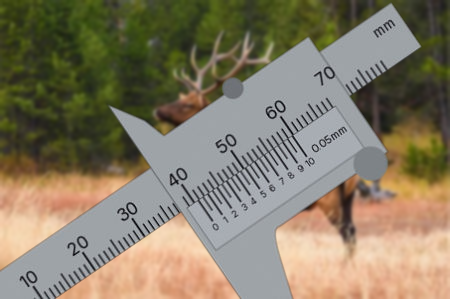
value=40.8 unit=mm
